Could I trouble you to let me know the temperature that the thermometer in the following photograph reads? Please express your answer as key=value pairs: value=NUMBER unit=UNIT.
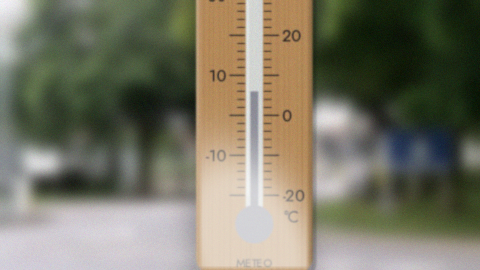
value=6 unit=°C
